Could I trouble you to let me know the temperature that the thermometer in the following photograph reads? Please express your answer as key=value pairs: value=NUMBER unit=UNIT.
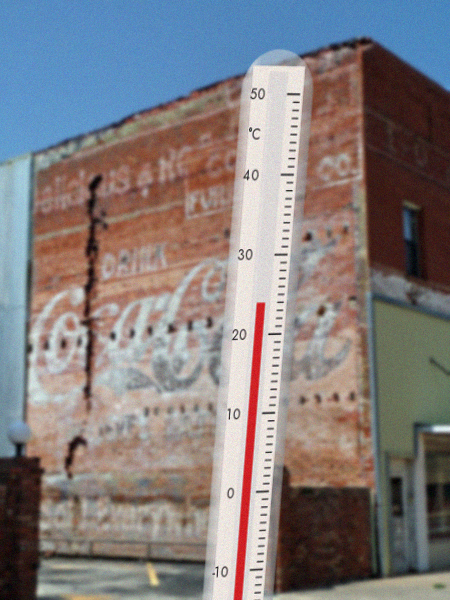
value=24 unit=°C
